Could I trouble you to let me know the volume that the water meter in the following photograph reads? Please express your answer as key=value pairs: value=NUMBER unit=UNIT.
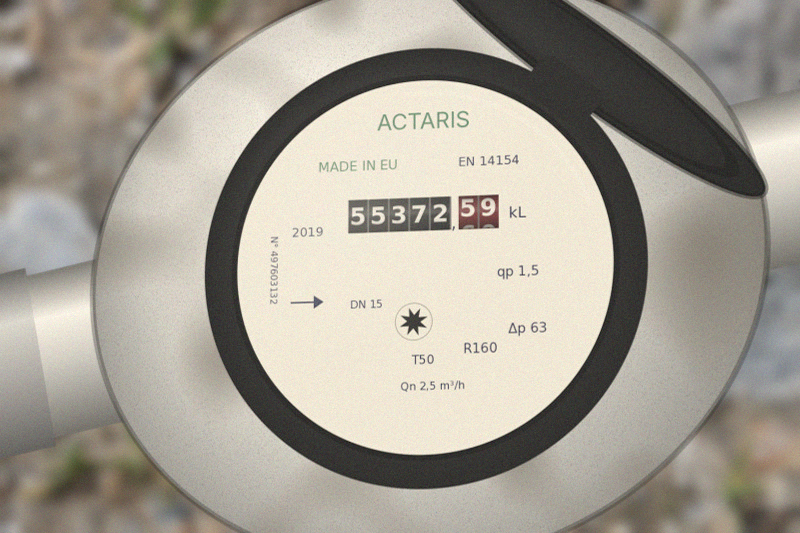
value=55372.59 unit=kL
